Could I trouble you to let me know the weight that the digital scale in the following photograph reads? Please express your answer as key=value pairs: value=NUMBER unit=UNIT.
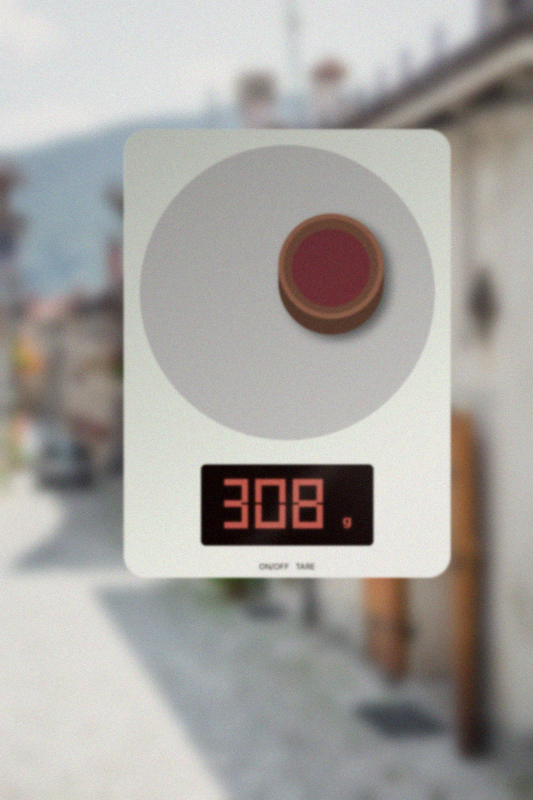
value=308 unit=g
